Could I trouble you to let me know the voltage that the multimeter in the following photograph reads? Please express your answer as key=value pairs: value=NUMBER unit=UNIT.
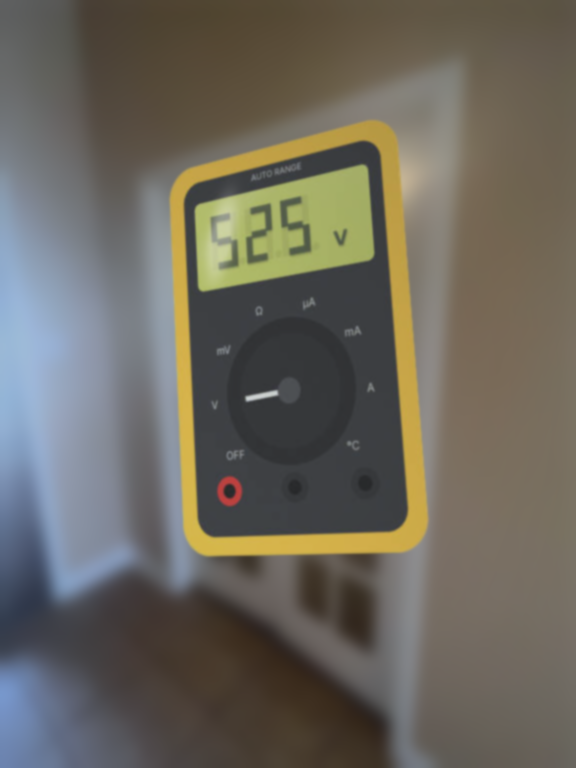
value=525 unit=V
